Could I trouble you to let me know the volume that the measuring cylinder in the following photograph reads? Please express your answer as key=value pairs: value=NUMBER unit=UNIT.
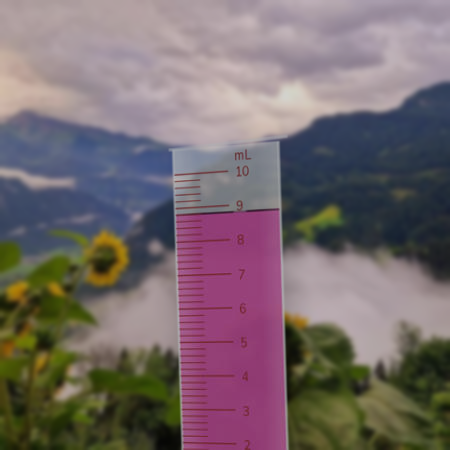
value=8.8 unit=mL
